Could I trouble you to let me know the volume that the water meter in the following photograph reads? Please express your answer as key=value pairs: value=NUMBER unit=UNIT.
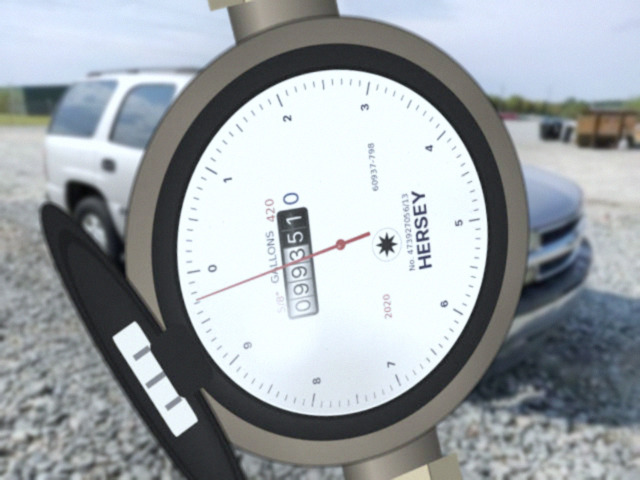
value=993509.7 unit=gal
